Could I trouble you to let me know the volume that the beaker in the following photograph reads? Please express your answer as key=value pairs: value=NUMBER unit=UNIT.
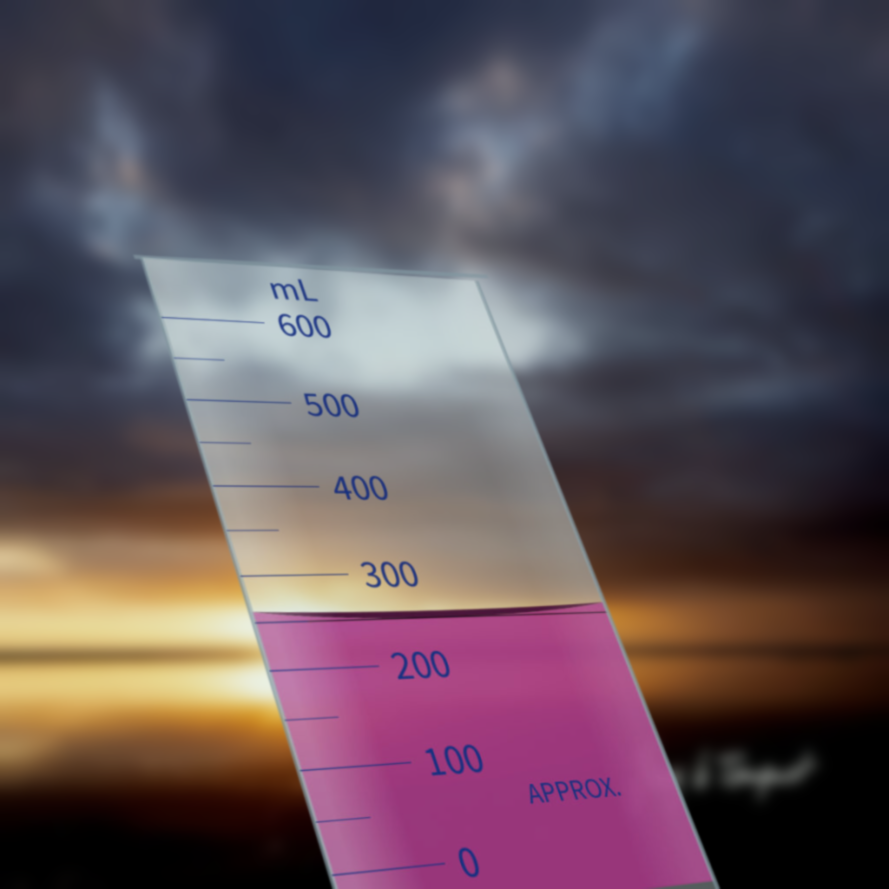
value=250 unit=mL
